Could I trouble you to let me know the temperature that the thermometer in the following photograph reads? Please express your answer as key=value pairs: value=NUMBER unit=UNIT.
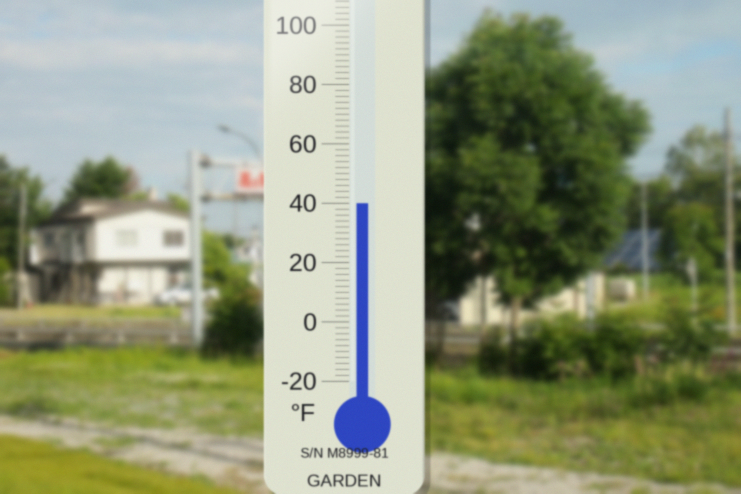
value=40 unit=°F
